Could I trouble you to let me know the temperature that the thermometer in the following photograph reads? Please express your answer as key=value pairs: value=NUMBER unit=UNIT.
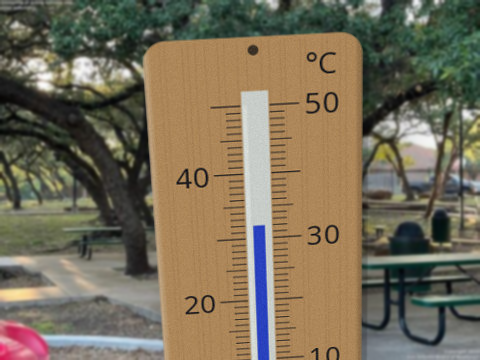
value=32 unit=°C
